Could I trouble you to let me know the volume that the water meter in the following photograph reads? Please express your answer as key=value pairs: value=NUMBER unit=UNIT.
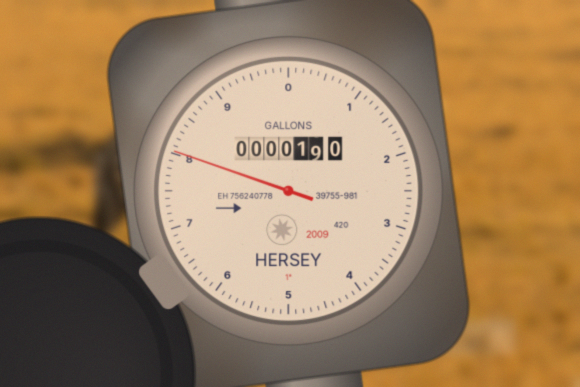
value=188.0 unit=gal
